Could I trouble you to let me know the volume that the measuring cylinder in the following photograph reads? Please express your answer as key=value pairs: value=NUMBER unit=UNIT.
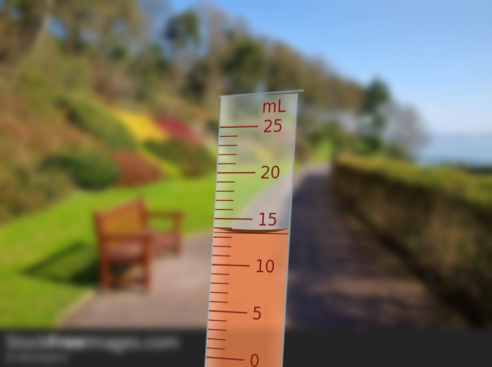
value=13.5 unit=mL
